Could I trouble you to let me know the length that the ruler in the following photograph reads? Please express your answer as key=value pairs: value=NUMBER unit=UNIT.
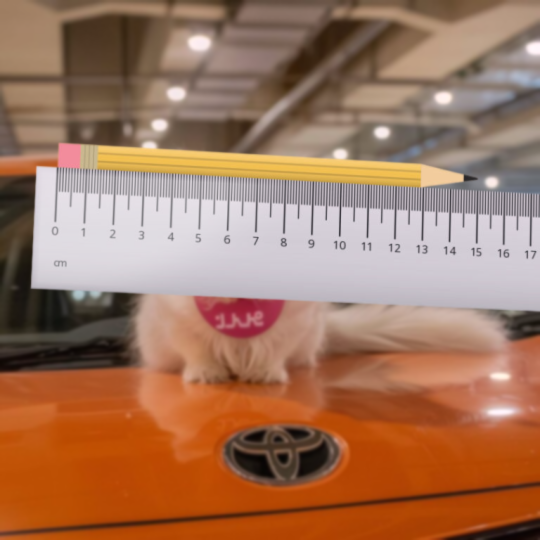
value=15 unit=cm
